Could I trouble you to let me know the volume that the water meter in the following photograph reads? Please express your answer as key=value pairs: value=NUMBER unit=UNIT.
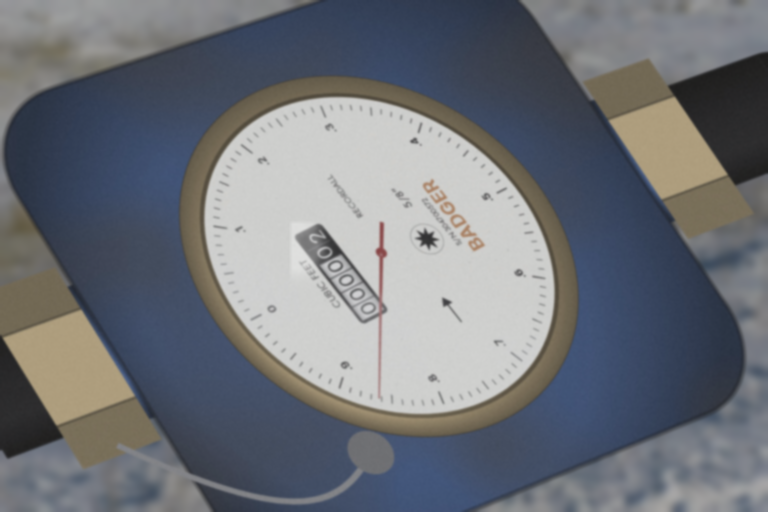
value=1.86 unit=ft³
